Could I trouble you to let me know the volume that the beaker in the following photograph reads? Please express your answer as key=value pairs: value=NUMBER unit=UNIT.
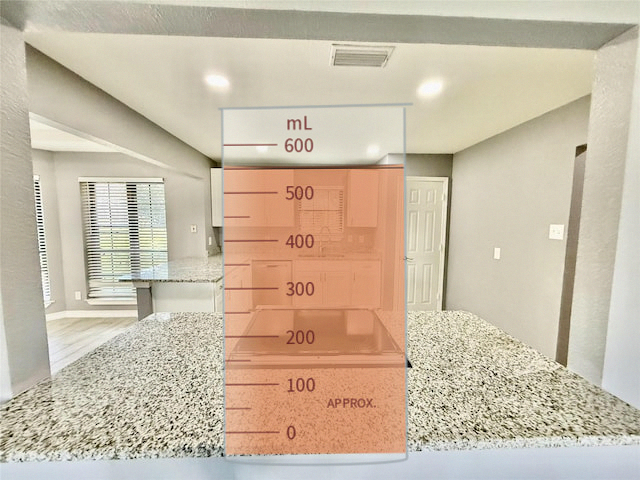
value=550 unit=mL
